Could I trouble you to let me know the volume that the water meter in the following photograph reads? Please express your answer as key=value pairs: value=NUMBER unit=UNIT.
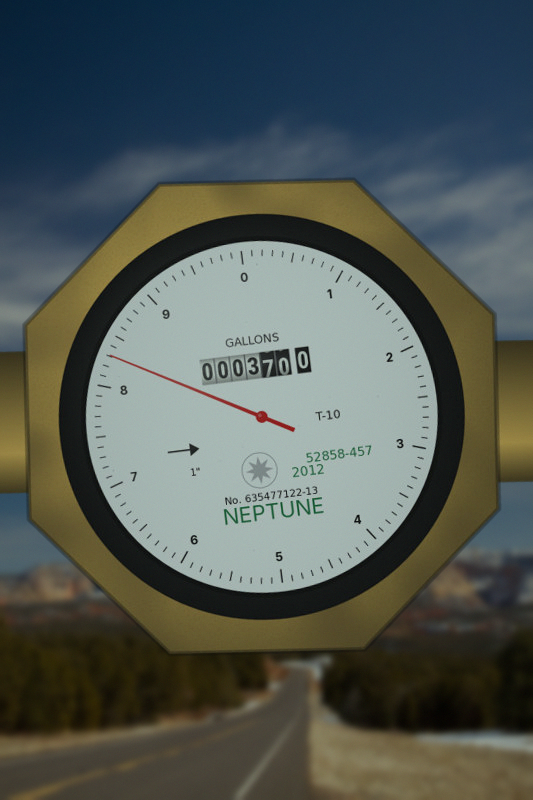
value=3698.3 unit=gal
